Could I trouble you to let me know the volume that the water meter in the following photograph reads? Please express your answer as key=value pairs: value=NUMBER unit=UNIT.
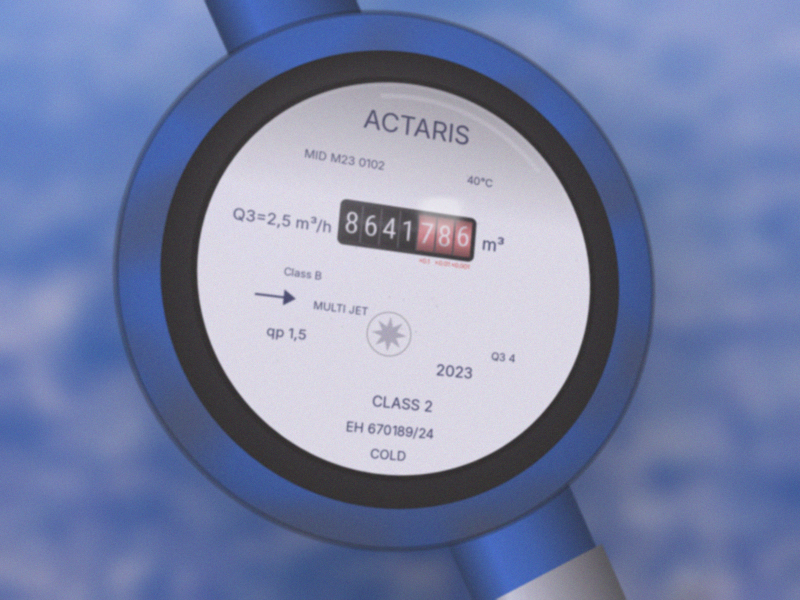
value=8641.786 unit=m³
